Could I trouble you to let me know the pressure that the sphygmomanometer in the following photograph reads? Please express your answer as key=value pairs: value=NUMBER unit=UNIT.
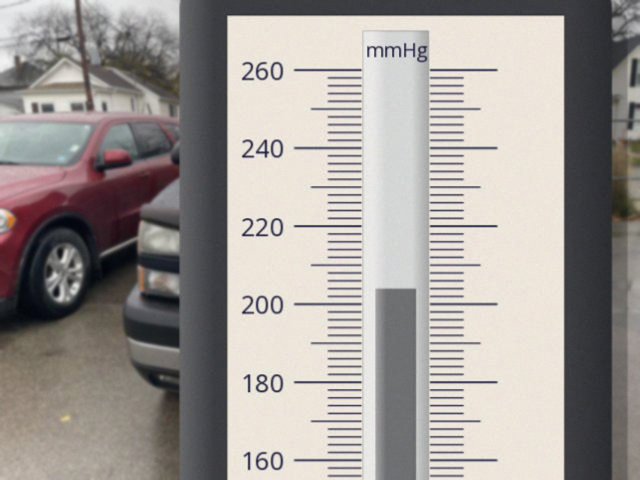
value=204 unit=mmHg
